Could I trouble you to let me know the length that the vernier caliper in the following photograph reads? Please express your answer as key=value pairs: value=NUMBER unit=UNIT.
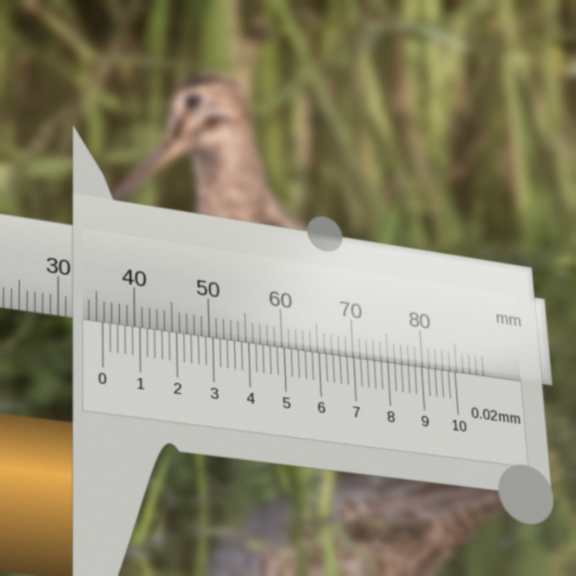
value=35.8 unit=mm
